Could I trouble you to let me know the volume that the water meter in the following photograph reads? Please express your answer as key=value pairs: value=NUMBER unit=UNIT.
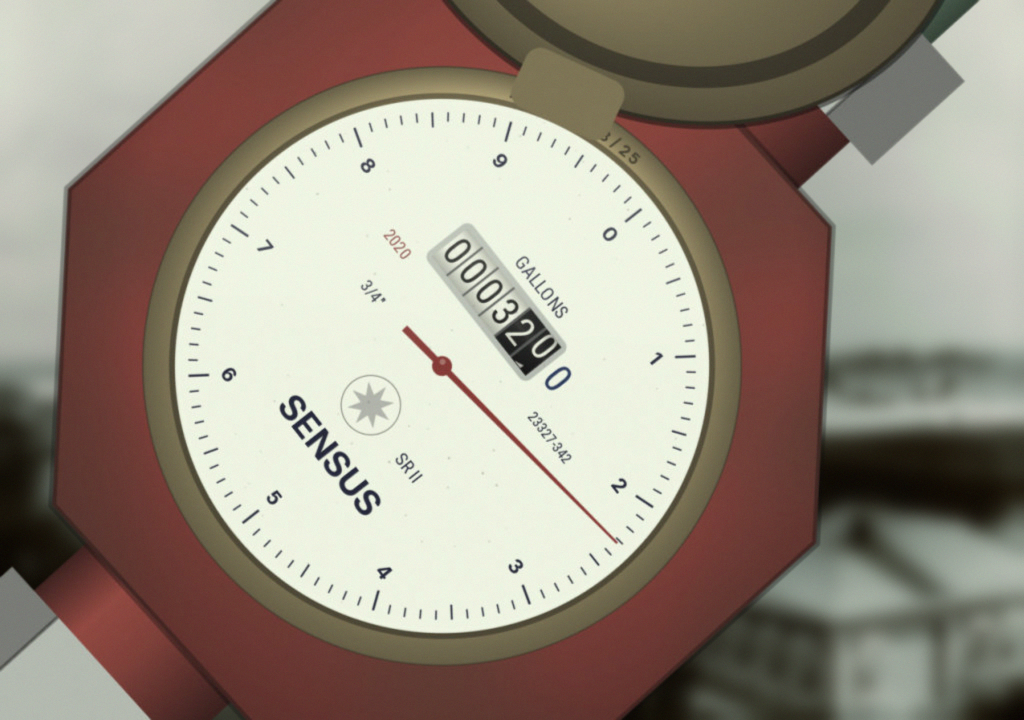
value=3202.3 unit=gal
